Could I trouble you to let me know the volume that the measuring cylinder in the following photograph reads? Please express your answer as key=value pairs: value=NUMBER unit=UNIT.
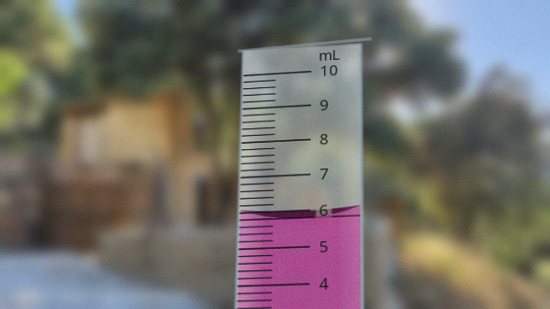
value=5.8 unit=mL
